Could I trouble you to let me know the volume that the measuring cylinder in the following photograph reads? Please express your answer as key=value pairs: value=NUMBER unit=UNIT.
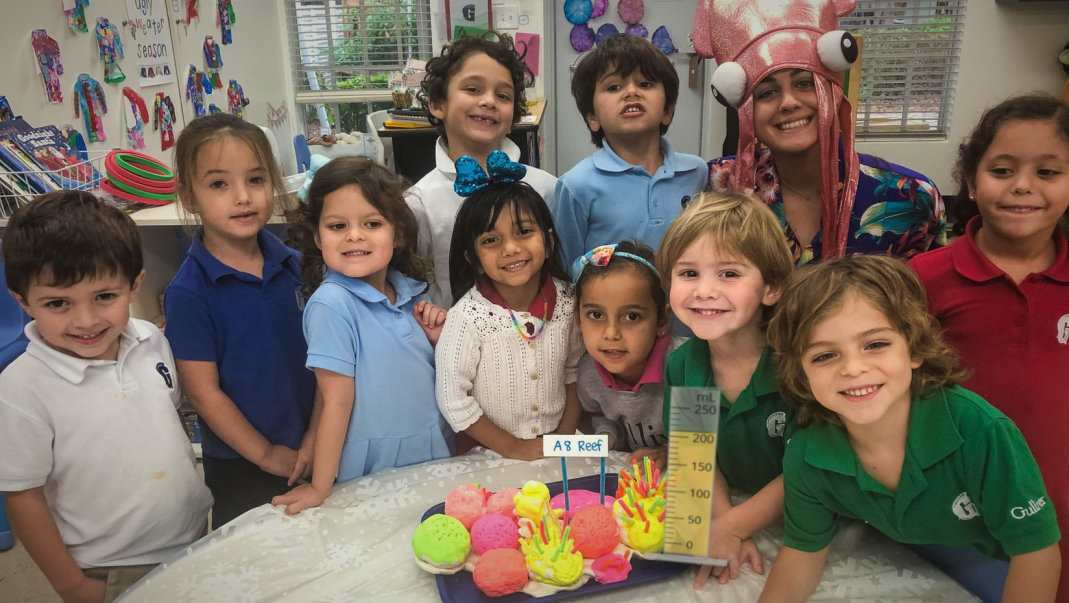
value=210 unit=mL
